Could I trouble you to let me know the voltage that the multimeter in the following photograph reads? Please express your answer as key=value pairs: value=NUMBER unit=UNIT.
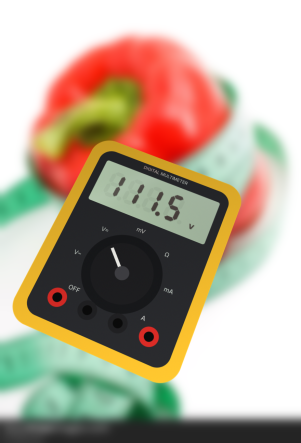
value=111.5 unit=V
